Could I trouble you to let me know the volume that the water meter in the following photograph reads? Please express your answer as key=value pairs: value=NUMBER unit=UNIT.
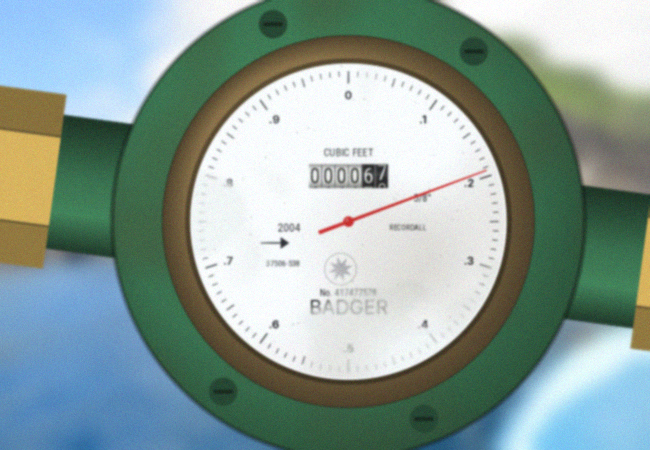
value=67.19 unit=ft³
